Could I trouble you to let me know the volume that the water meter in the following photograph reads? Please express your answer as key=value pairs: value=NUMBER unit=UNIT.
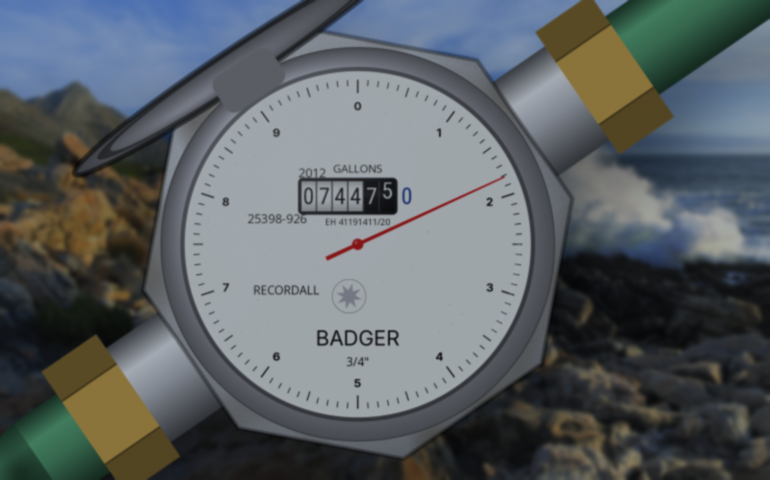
value=744751.8 unit=gal
